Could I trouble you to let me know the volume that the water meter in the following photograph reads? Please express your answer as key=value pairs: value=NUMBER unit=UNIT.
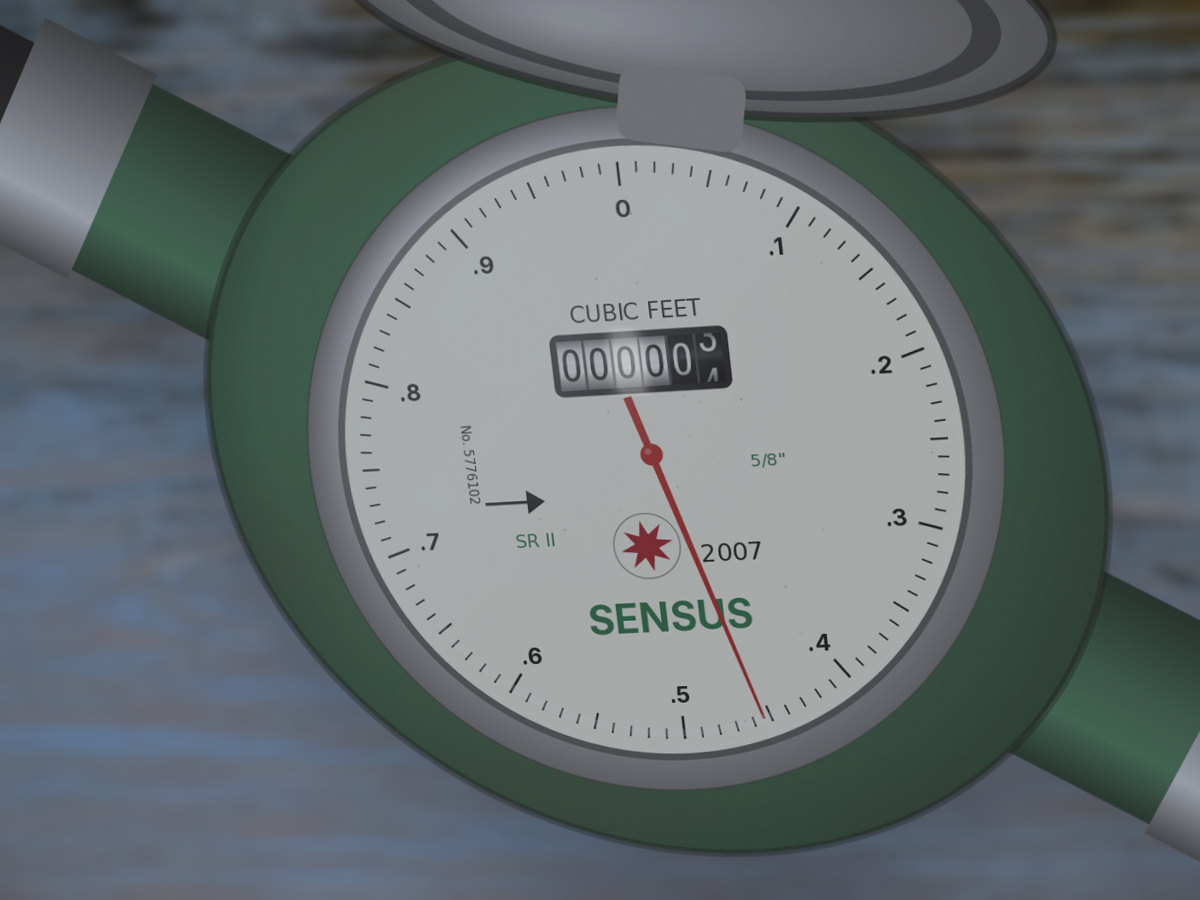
value=3.45 unit=ft³
